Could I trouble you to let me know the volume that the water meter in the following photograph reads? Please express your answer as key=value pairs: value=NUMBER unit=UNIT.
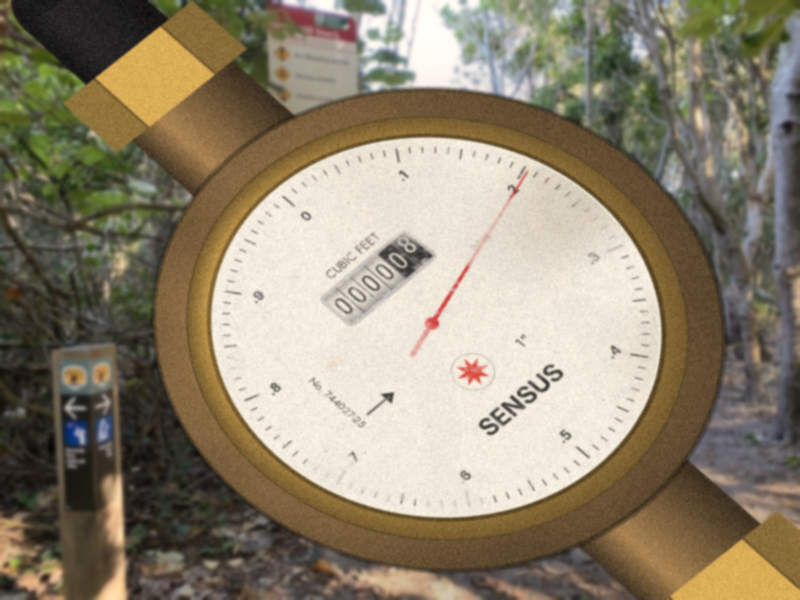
value=8.20 unit=ft³
